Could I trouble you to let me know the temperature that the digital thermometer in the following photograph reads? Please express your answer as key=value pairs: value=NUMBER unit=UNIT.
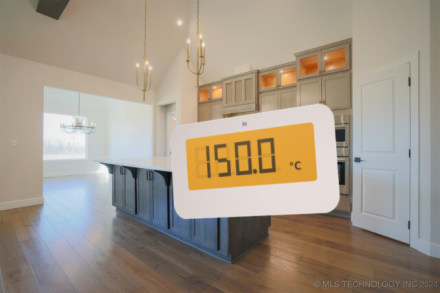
value=150.0 unit=°C
